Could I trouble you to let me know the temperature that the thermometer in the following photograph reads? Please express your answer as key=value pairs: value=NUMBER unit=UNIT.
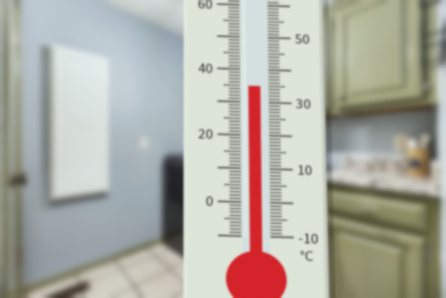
value=35 unit=°C
